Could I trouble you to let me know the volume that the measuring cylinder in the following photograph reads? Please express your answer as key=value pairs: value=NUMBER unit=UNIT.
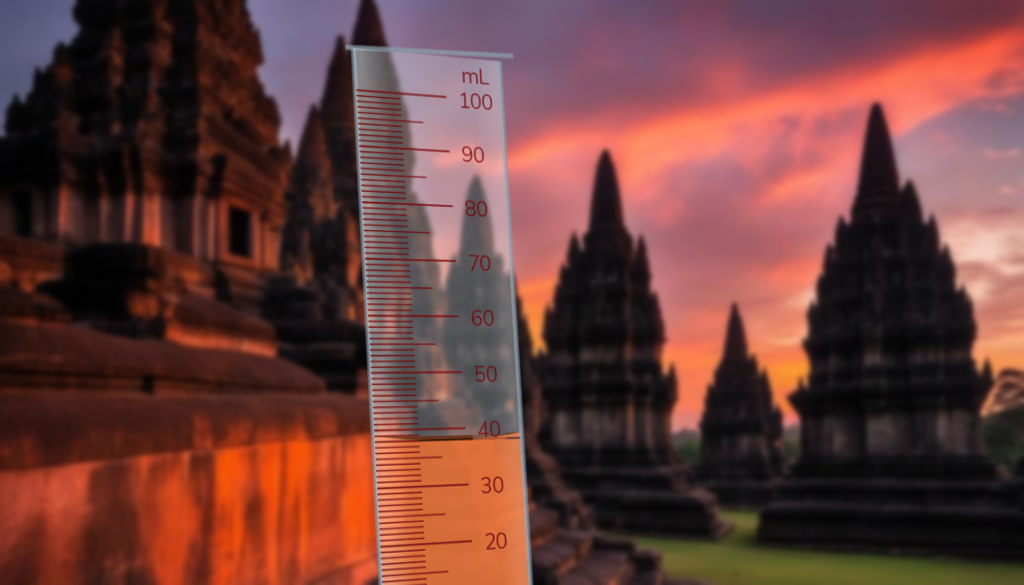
value=38 unit=mL
